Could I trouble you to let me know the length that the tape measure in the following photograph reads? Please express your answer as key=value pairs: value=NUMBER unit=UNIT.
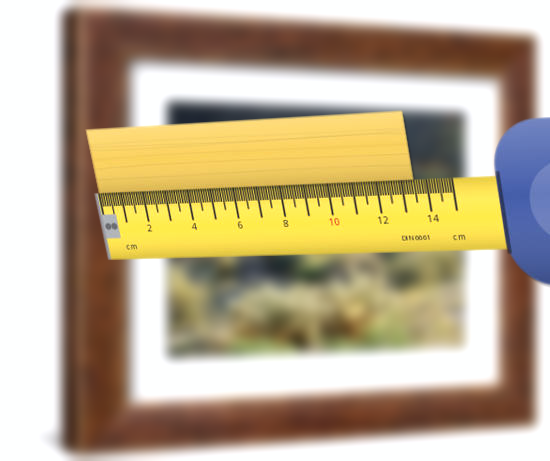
value=13.5 unit=cm
